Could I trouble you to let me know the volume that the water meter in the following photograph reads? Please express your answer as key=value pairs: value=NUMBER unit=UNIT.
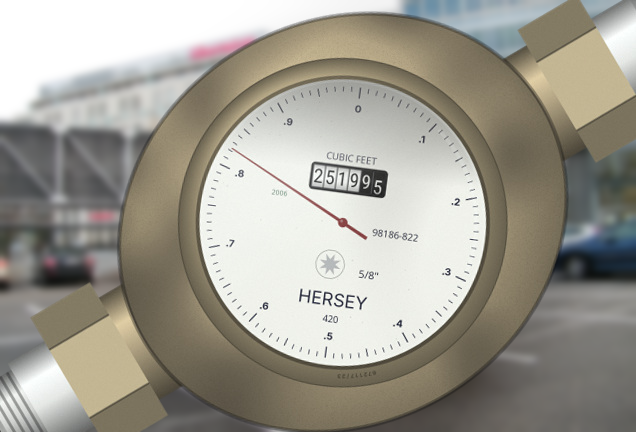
value=251994.82 unit=ft³
